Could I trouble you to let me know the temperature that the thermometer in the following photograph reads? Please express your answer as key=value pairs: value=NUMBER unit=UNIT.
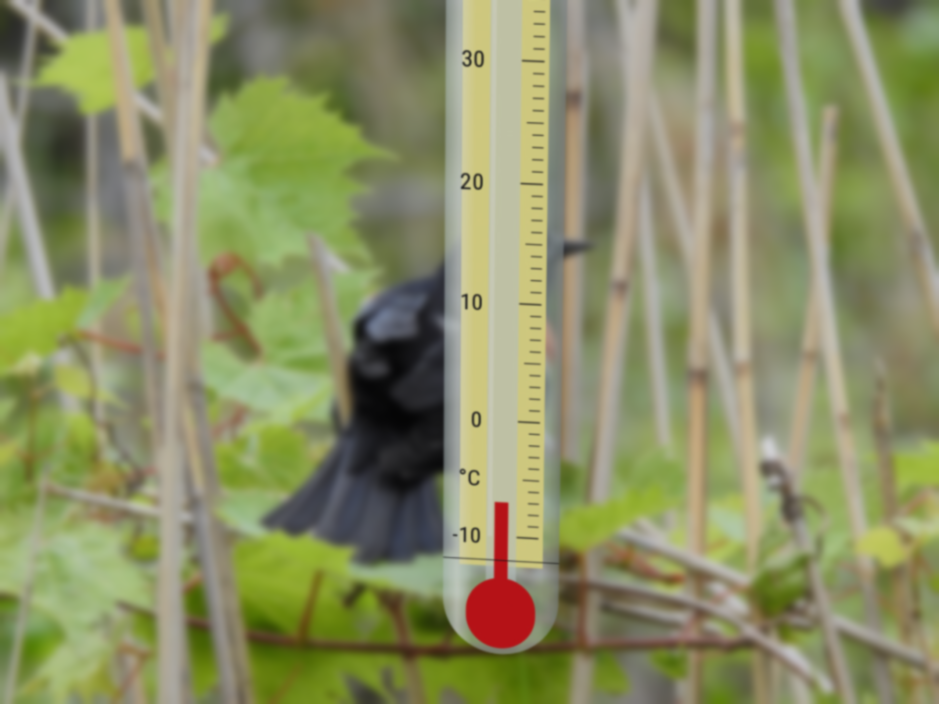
value=-7 unit=°C
